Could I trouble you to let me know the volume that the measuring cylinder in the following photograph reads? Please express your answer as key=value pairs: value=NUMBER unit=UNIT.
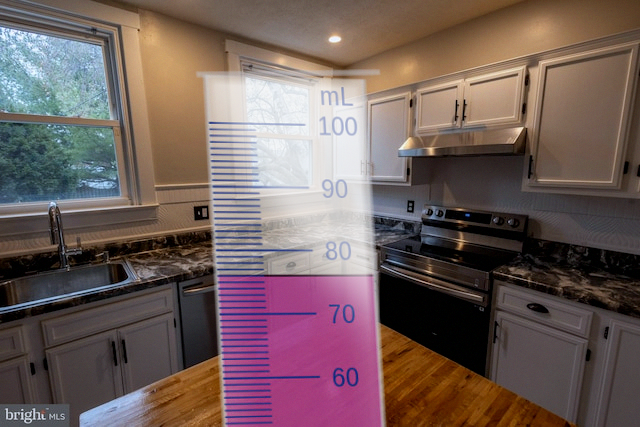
value=76 unit=mL
